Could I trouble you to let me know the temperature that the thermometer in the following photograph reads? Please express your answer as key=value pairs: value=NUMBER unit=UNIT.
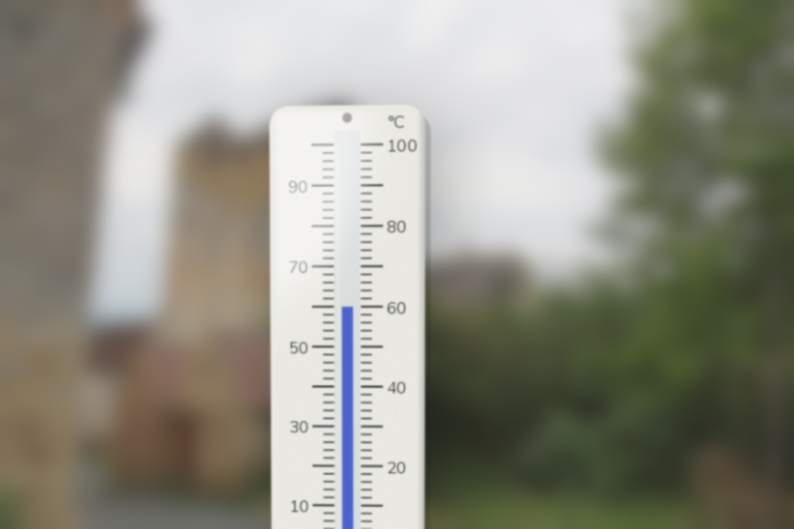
value=60 unit=°C
